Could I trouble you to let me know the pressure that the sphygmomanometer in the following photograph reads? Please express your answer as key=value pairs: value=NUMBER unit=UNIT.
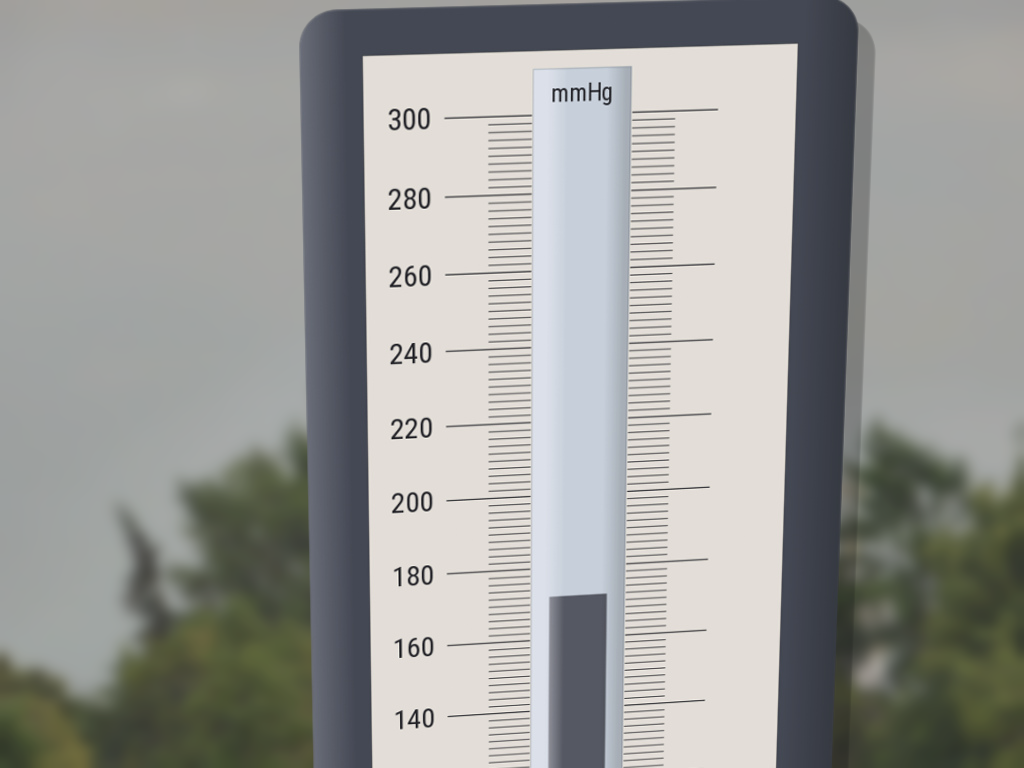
value=172 unit=mmHg
